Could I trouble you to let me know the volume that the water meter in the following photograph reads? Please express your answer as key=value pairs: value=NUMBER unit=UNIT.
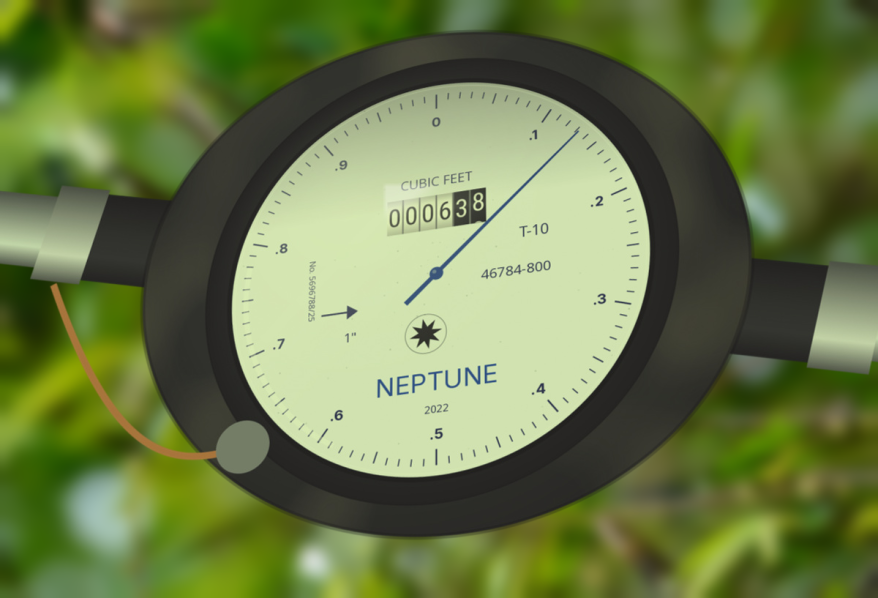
value=638.13 unit=ft³
